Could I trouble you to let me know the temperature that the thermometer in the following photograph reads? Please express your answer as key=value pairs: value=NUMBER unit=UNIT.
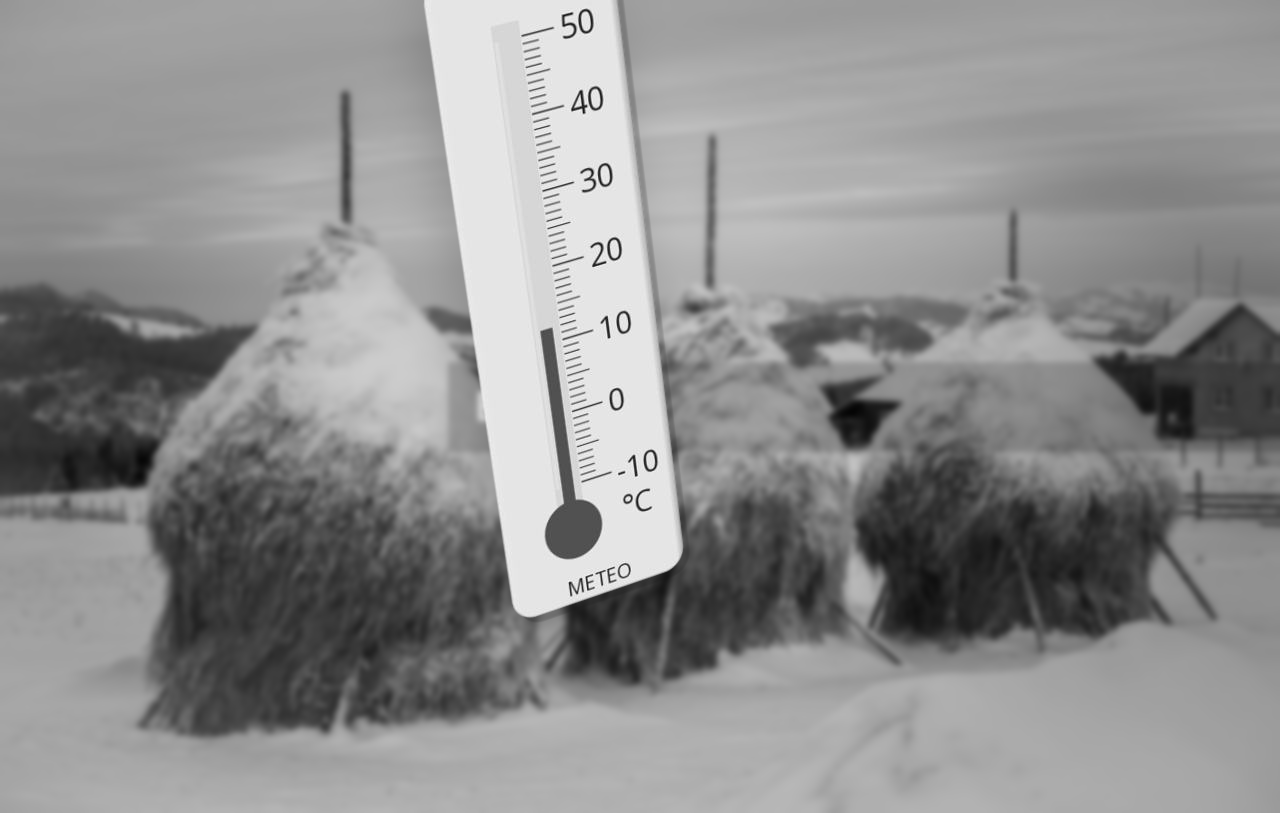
value=12 unit=°C
